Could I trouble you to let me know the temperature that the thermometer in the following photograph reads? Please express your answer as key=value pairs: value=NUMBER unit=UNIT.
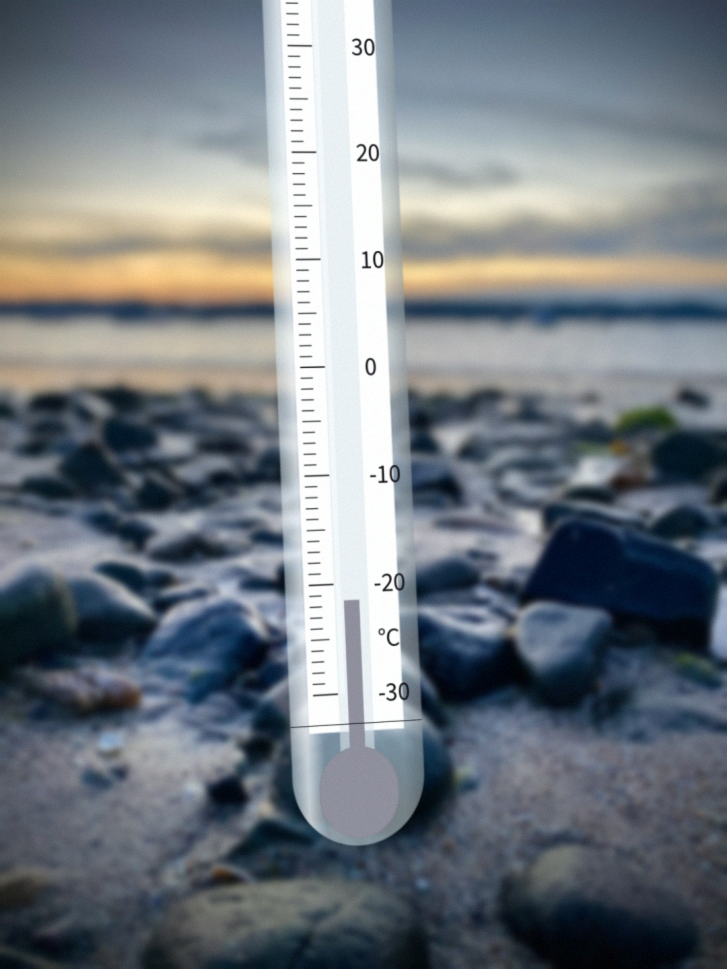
value=-21.5 unit=°C
